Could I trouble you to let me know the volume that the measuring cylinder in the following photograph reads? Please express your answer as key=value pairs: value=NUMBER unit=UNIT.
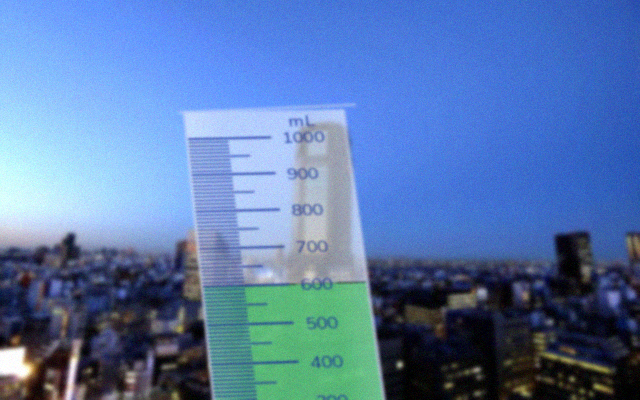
value=600 unit=mL
